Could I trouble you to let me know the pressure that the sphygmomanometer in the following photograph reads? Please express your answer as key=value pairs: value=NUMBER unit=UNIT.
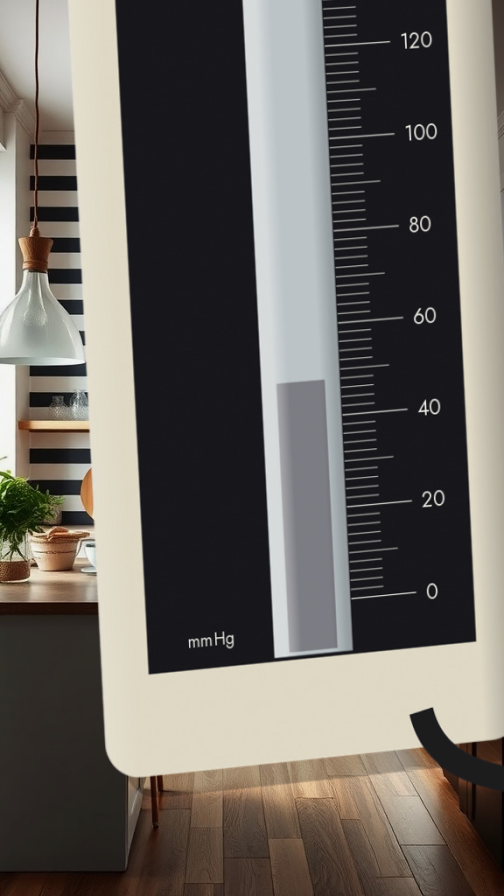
value=48 unit=mmHg
